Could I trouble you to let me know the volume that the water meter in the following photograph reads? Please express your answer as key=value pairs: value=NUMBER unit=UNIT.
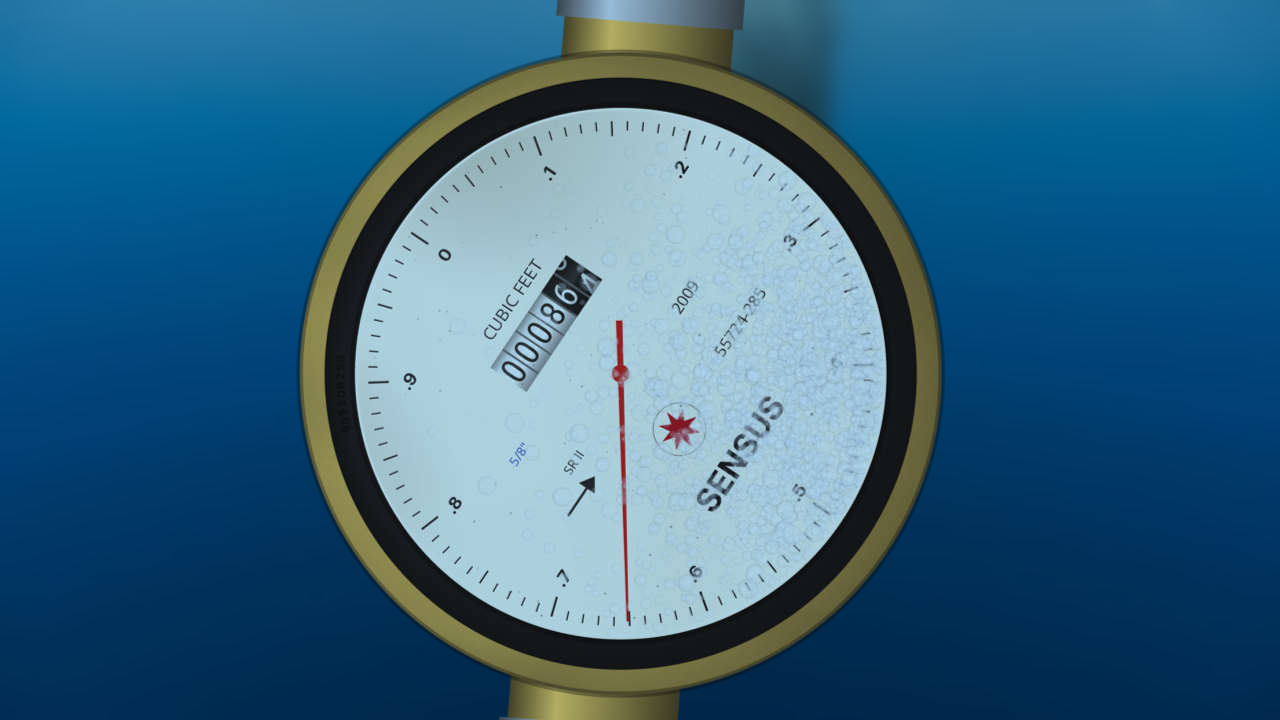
value=863.65 unit=ft³
